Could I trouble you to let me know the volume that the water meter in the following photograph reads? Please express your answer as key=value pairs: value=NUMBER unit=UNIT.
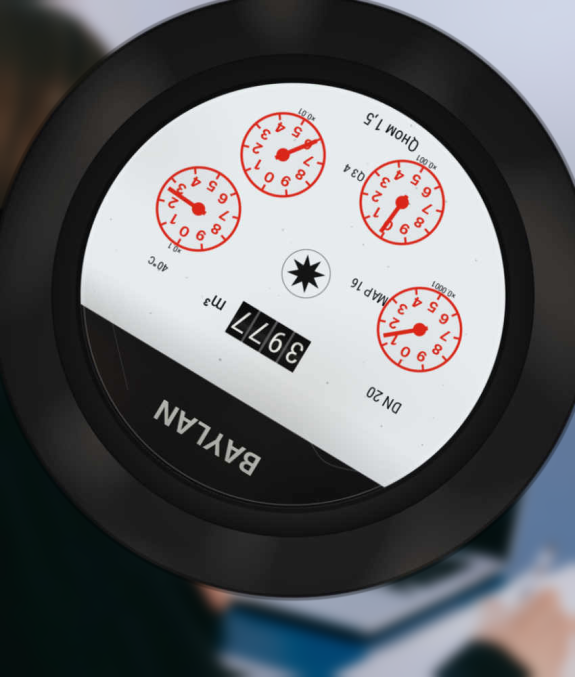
value=3977.2601 unit=m³
